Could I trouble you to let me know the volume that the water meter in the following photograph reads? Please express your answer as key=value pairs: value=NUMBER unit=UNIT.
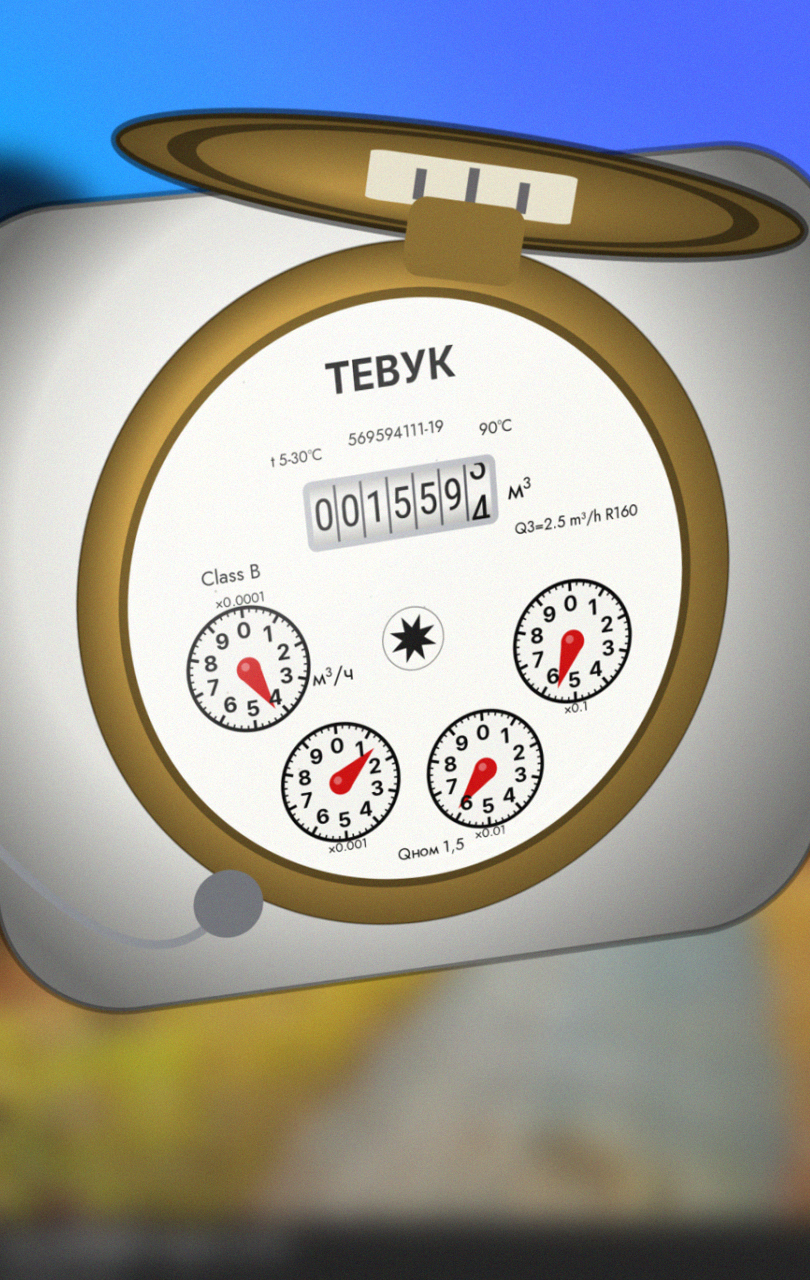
value=15593.5614 unit=m³
